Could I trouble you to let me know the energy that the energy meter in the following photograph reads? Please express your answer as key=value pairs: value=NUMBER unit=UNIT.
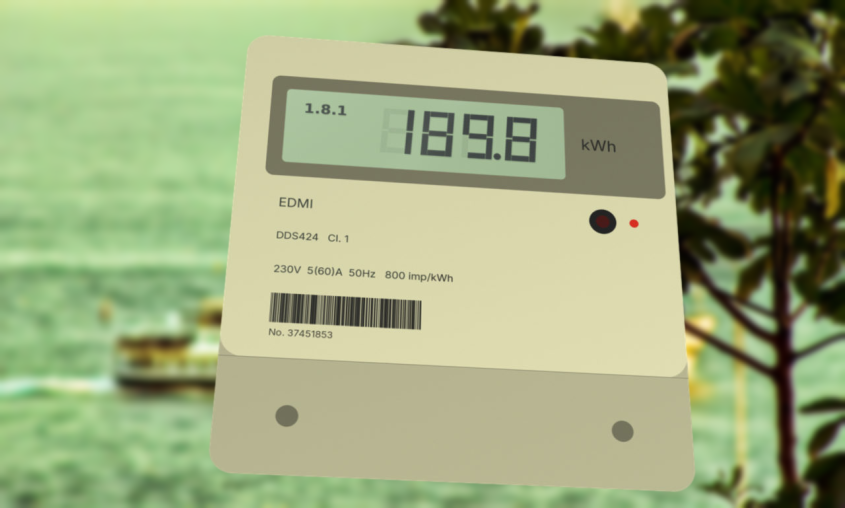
value=189.8 unit=kWh
